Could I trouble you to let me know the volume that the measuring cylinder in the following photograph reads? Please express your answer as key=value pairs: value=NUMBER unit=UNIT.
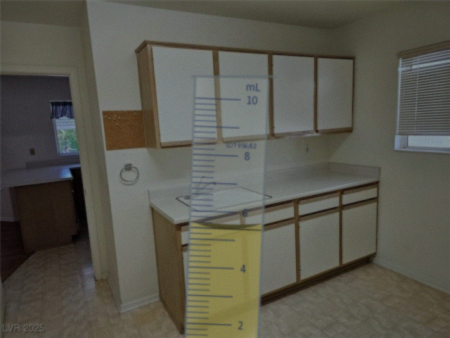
value=5.4 unit=mL
